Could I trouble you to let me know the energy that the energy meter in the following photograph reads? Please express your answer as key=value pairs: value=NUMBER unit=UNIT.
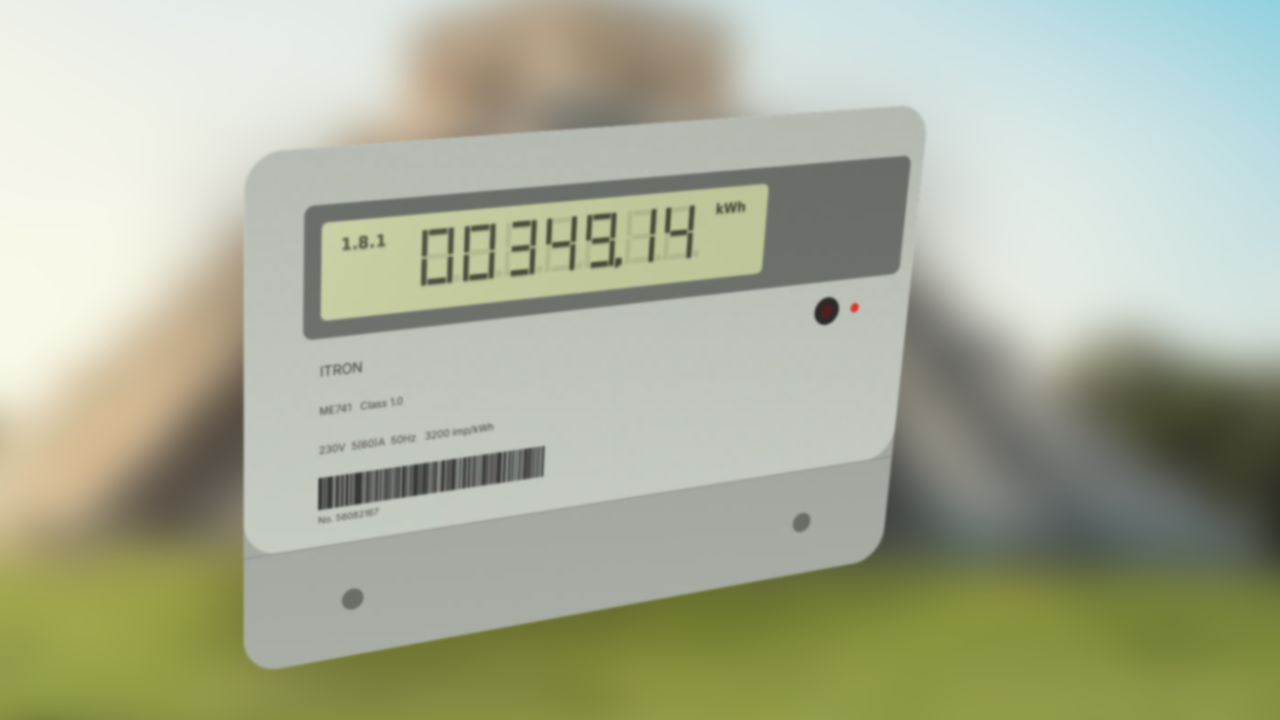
value=349.14 unit=kWh
